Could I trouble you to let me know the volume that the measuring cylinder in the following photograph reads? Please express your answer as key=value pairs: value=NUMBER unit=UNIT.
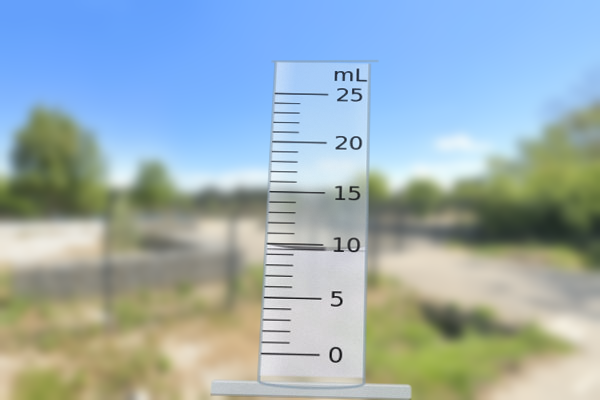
value=9.5 unit=mL
